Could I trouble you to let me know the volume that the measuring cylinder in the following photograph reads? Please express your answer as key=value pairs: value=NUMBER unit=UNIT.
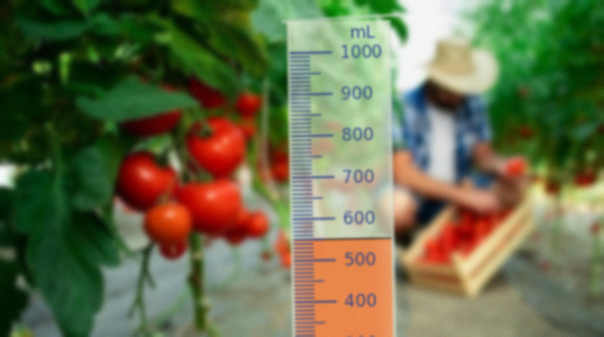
value=550 unit=mL
